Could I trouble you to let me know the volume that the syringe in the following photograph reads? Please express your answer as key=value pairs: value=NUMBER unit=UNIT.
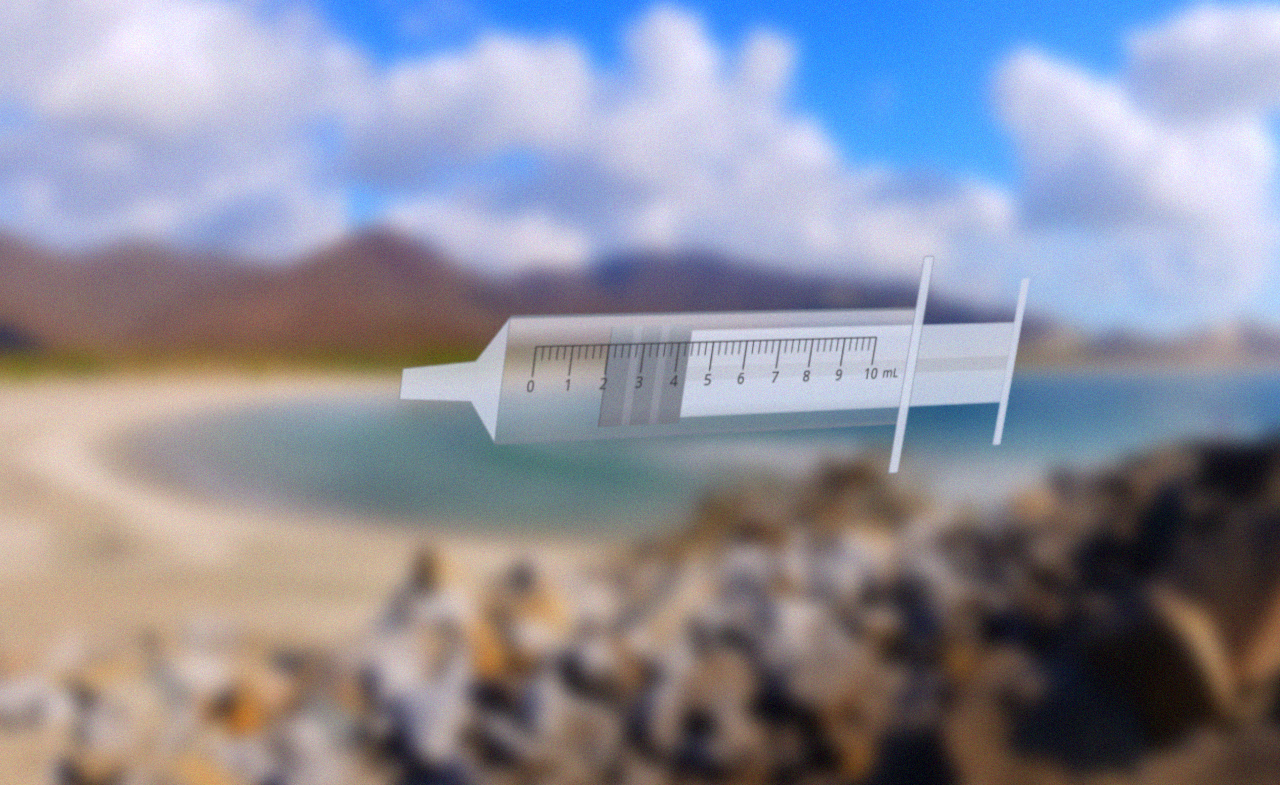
value=2 unit=mL
